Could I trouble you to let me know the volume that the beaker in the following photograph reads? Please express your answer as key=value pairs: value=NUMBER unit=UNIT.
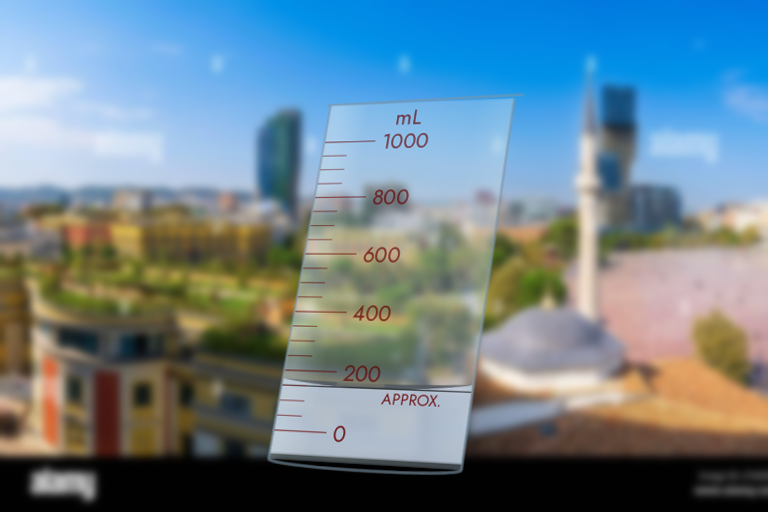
value=150 unit=mL
